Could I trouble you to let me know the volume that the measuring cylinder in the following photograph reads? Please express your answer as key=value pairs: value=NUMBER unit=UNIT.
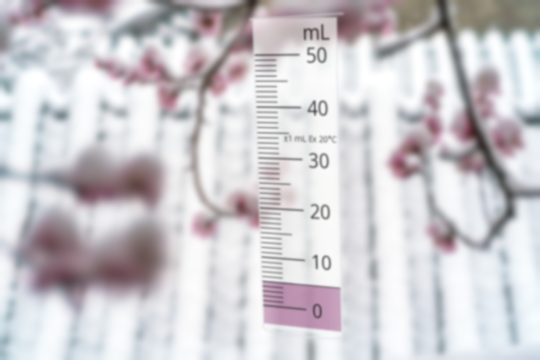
value=5 unit=mL
